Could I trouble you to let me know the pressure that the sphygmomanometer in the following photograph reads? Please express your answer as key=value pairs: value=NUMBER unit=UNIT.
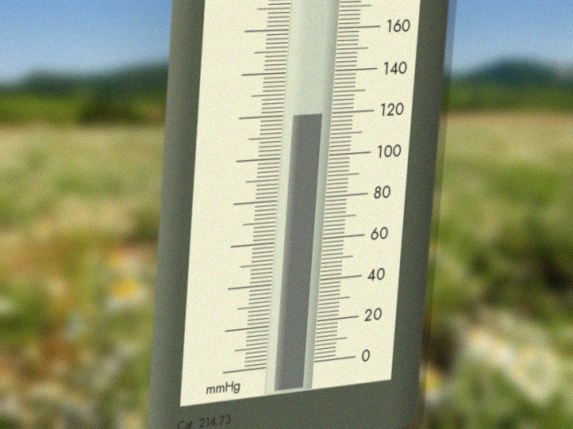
value=120 unit=mmHg
